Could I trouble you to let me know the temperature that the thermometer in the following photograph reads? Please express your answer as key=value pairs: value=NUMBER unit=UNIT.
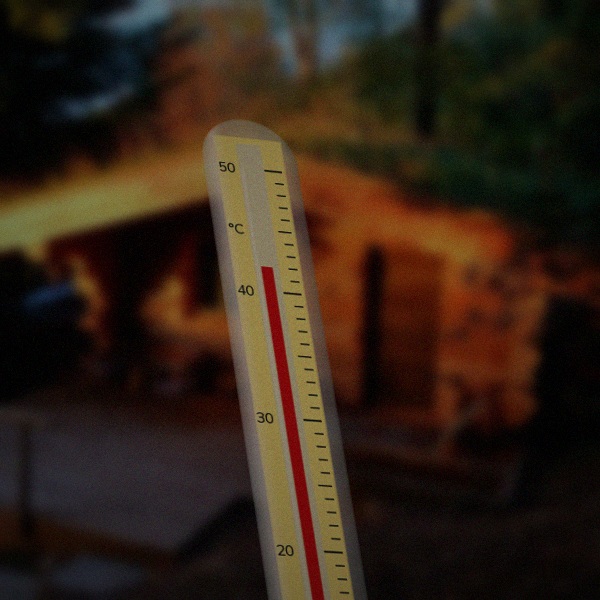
value=42 unit=°C
